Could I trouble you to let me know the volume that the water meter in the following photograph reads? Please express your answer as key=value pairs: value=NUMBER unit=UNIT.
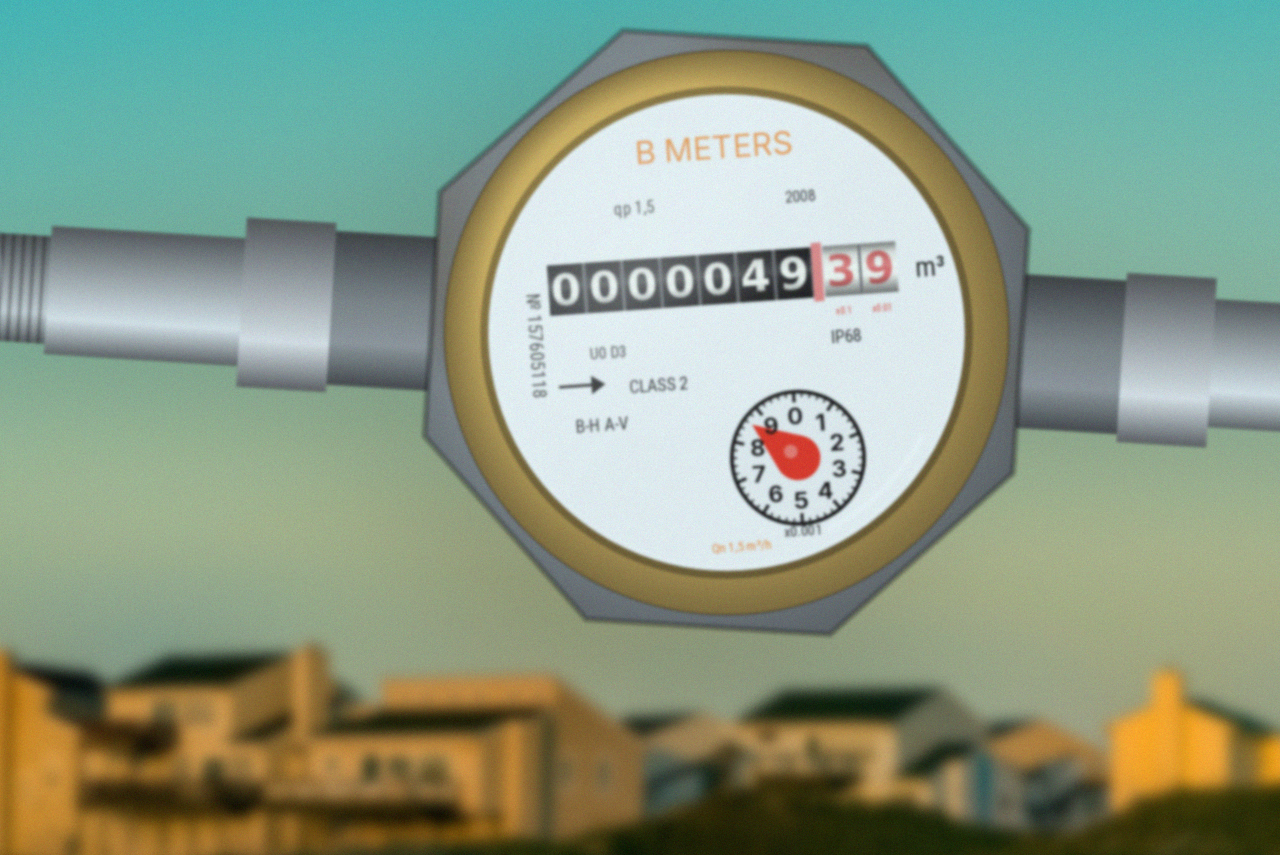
value=49.398 unit=m³
